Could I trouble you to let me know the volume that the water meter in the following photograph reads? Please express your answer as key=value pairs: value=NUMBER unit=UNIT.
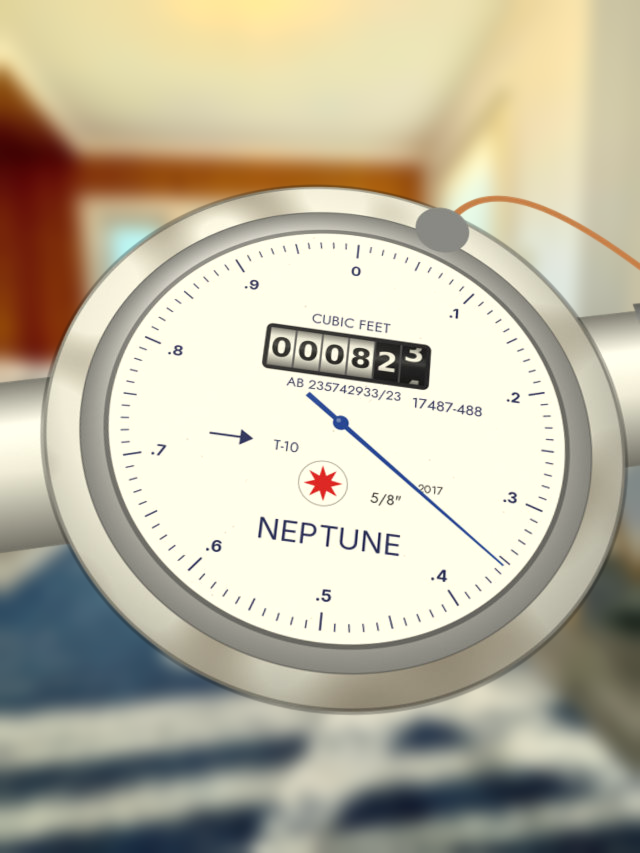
value=823.35 unit=ft³
